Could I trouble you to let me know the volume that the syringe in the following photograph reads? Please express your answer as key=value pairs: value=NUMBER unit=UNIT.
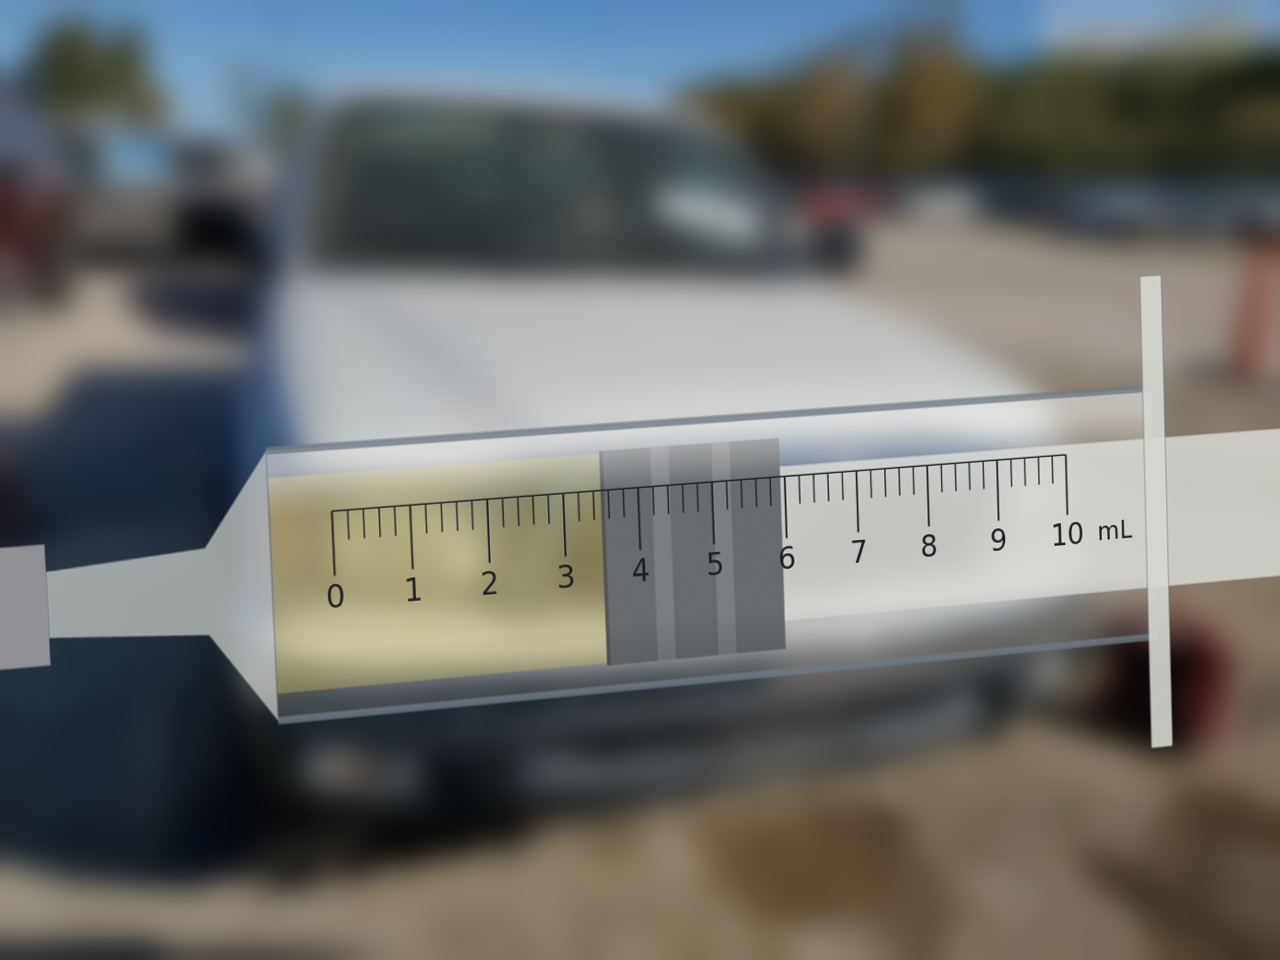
value=3.5 unit=mL
